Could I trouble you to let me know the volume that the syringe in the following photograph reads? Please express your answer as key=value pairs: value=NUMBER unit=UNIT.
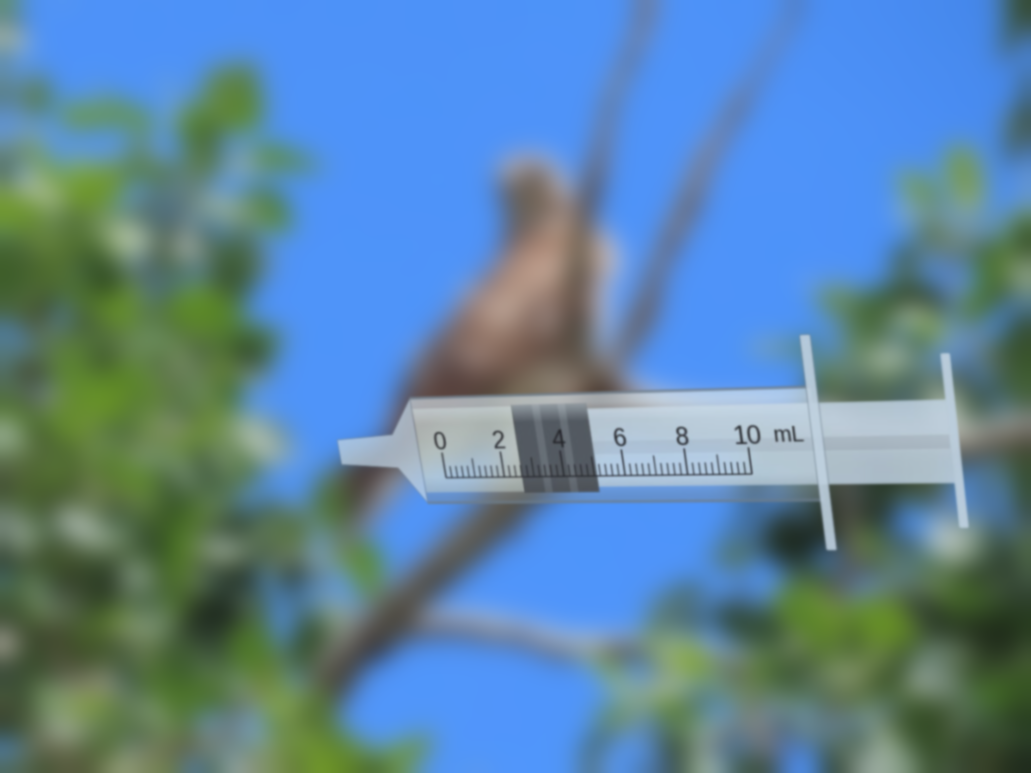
value=2.6 unit=mL
